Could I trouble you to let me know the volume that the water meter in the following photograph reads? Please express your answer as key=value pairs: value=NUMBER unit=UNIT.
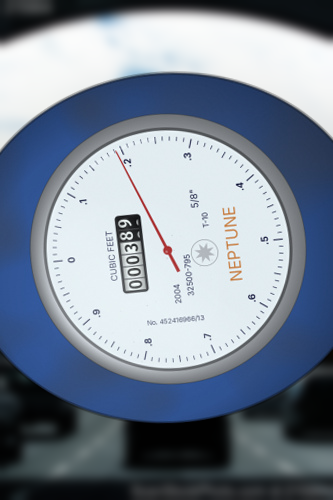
value=389.19 unit=ft³
